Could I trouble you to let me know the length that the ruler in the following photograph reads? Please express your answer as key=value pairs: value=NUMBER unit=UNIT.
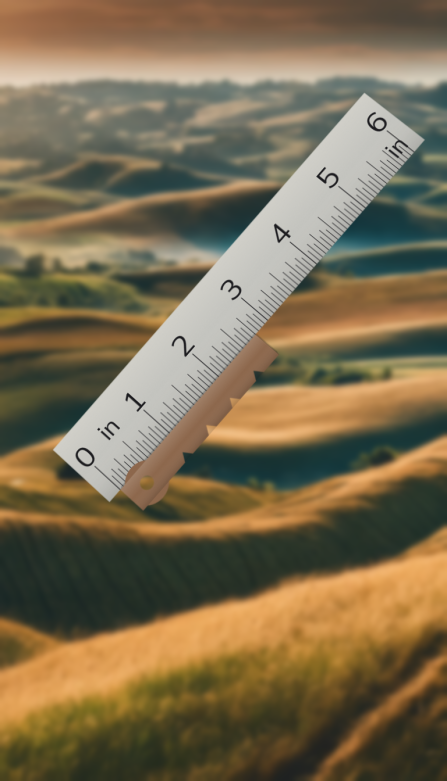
value=2.75 unit=in
